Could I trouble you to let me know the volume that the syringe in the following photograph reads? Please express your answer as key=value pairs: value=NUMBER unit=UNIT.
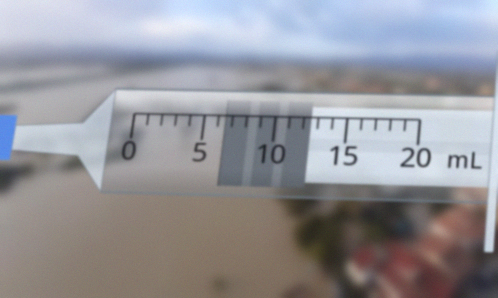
value=6.5 unit=mL
